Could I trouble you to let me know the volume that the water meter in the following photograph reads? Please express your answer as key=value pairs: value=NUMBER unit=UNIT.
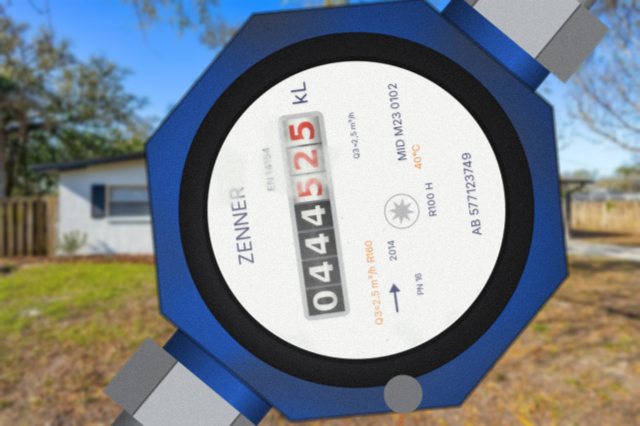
value=444.525 unit=kL
